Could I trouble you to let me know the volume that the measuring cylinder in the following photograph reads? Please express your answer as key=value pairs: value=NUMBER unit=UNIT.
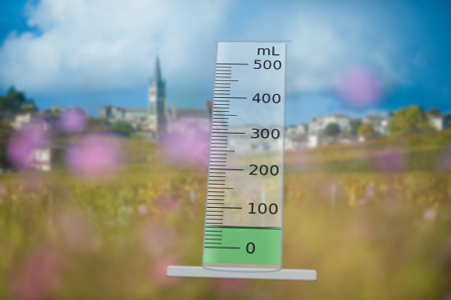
value=50 unit=mL
